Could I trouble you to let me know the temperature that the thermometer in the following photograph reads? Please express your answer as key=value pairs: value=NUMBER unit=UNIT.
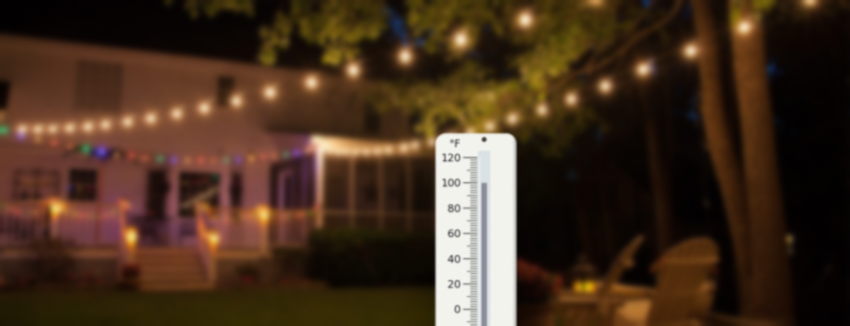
value=100 unit=°F
